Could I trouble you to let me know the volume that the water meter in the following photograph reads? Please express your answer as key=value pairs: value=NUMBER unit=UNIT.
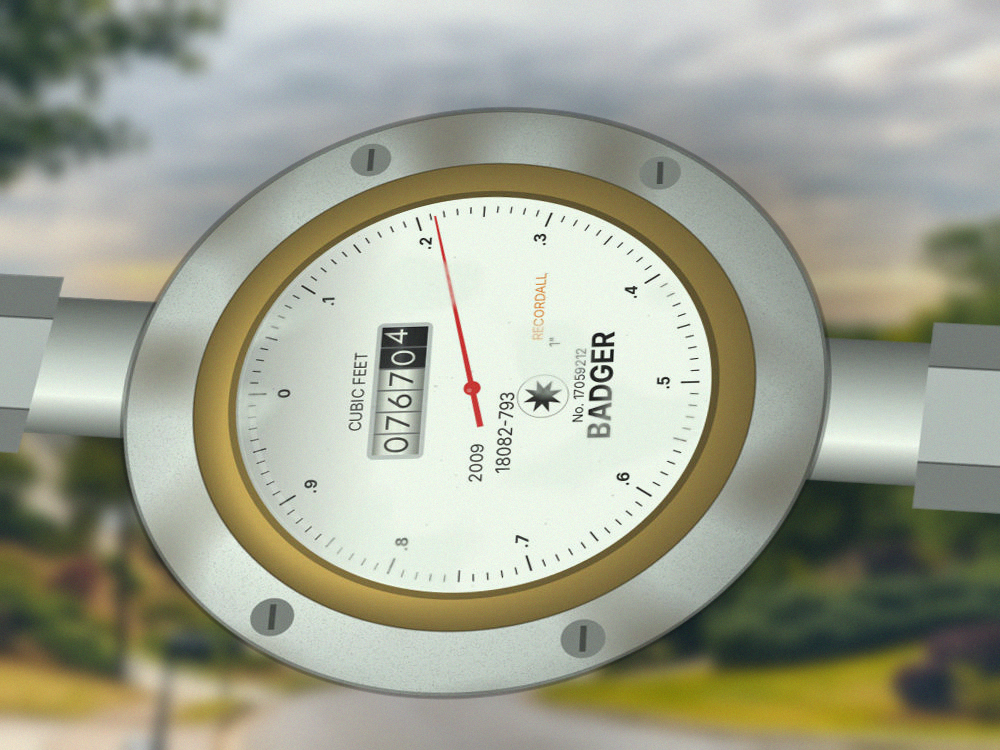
value=76704.21 unit=ft³
